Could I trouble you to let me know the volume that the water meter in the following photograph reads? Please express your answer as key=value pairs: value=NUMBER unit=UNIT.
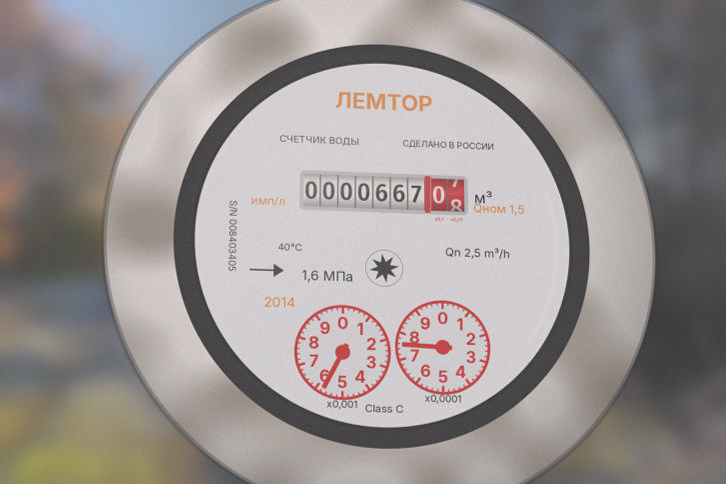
value=667.0757 unit=m³
